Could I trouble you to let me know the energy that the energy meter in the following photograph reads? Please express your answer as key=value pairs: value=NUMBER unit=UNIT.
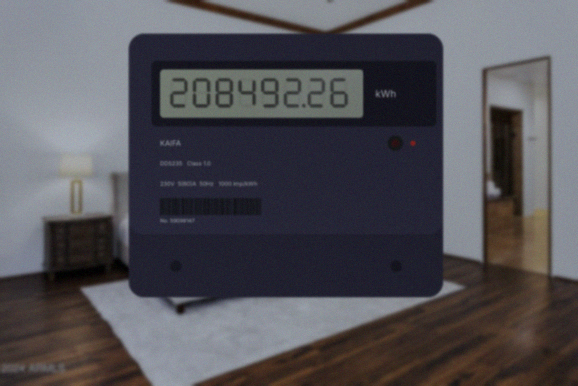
value=208492.26 unit=kWh
